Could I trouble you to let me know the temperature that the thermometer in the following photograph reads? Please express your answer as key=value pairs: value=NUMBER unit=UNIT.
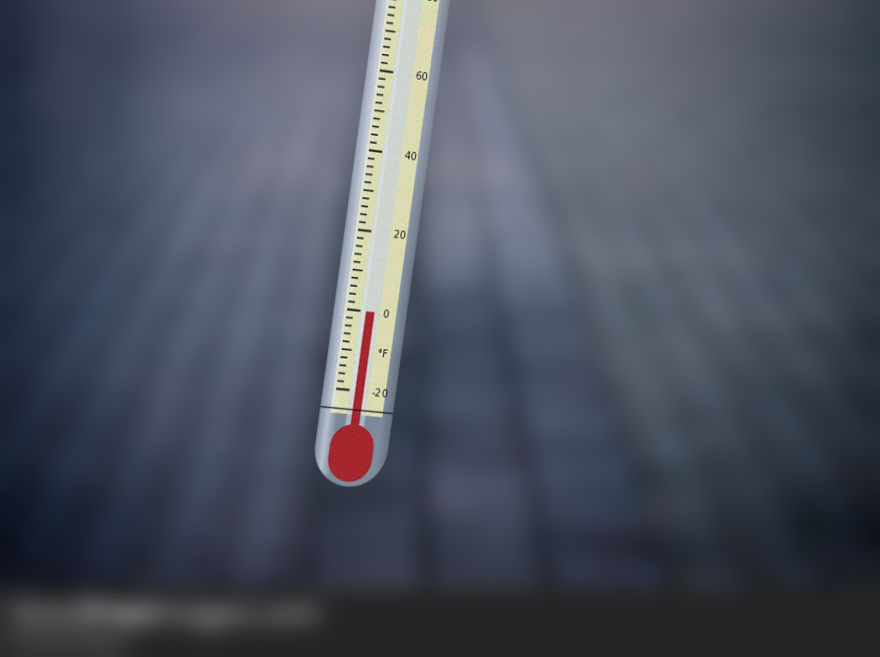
value=0 unit=°F
